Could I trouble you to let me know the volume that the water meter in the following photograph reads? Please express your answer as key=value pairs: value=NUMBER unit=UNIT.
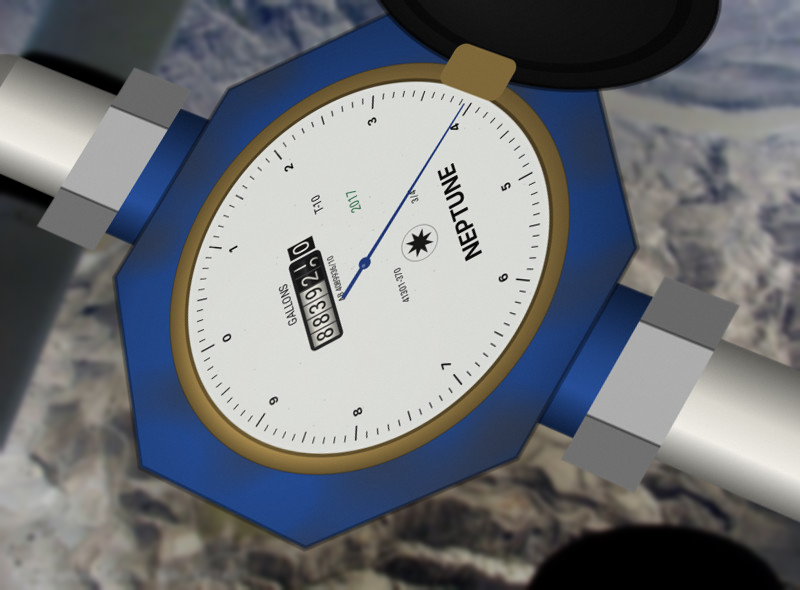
value=8839213.9 unit=gal
